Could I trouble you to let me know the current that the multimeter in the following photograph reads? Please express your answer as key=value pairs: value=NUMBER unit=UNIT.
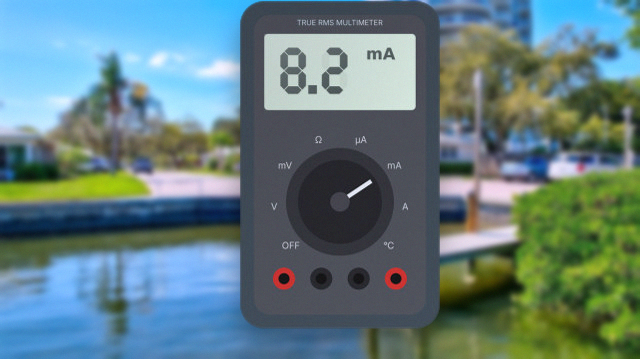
value=8.2 unit=mA
